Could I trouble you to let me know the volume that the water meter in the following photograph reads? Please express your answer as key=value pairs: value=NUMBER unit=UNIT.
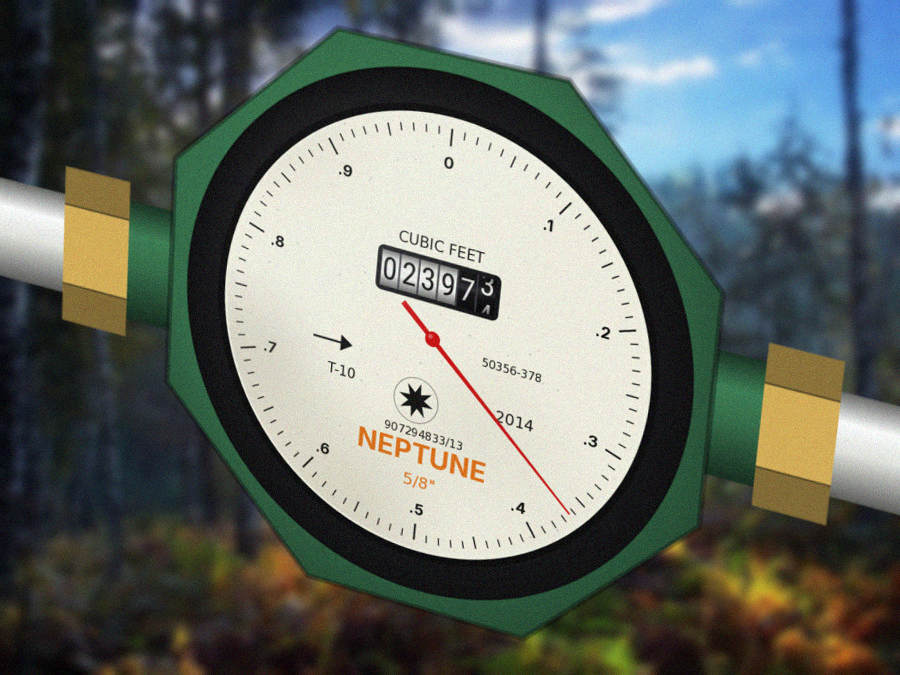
value=23973.36 unit=ft³
